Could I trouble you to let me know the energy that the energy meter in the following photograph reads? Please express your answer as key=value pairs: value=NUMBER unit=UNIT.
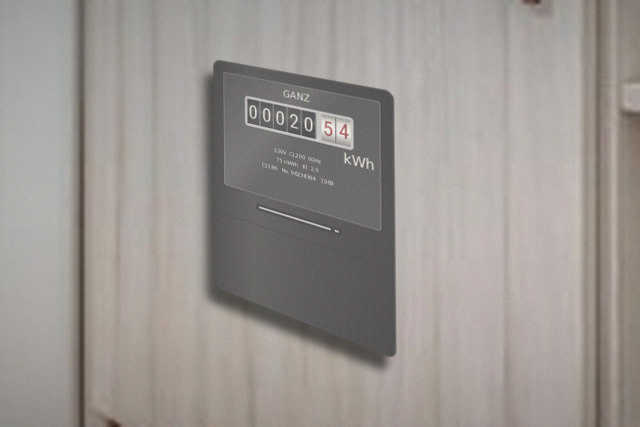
value=20.54 unit=kWh
